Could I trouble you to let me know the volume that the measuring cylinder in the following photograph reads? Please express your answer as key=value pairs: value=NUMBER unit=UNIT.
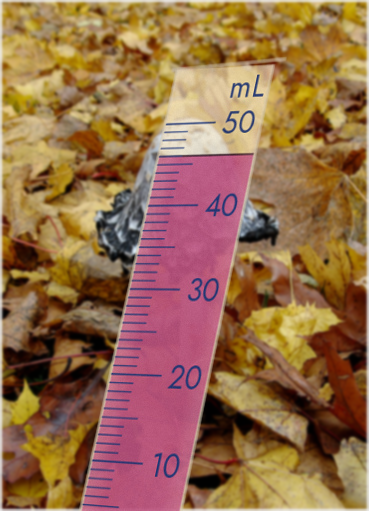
value=46 unit=mL
